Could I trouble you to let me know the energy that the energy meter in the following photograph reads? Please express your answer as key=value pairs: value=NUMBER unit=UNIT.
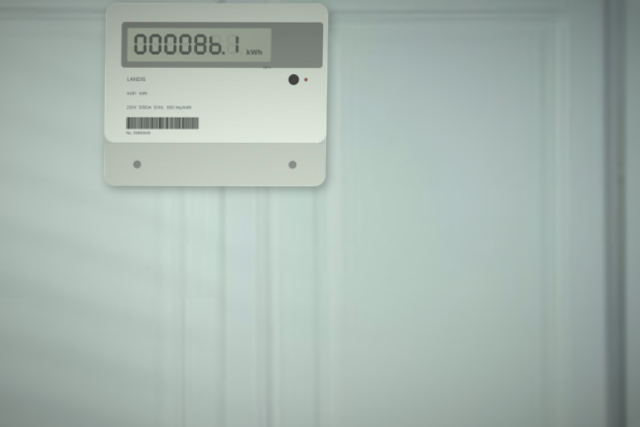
value=86.1 unit=kWh
